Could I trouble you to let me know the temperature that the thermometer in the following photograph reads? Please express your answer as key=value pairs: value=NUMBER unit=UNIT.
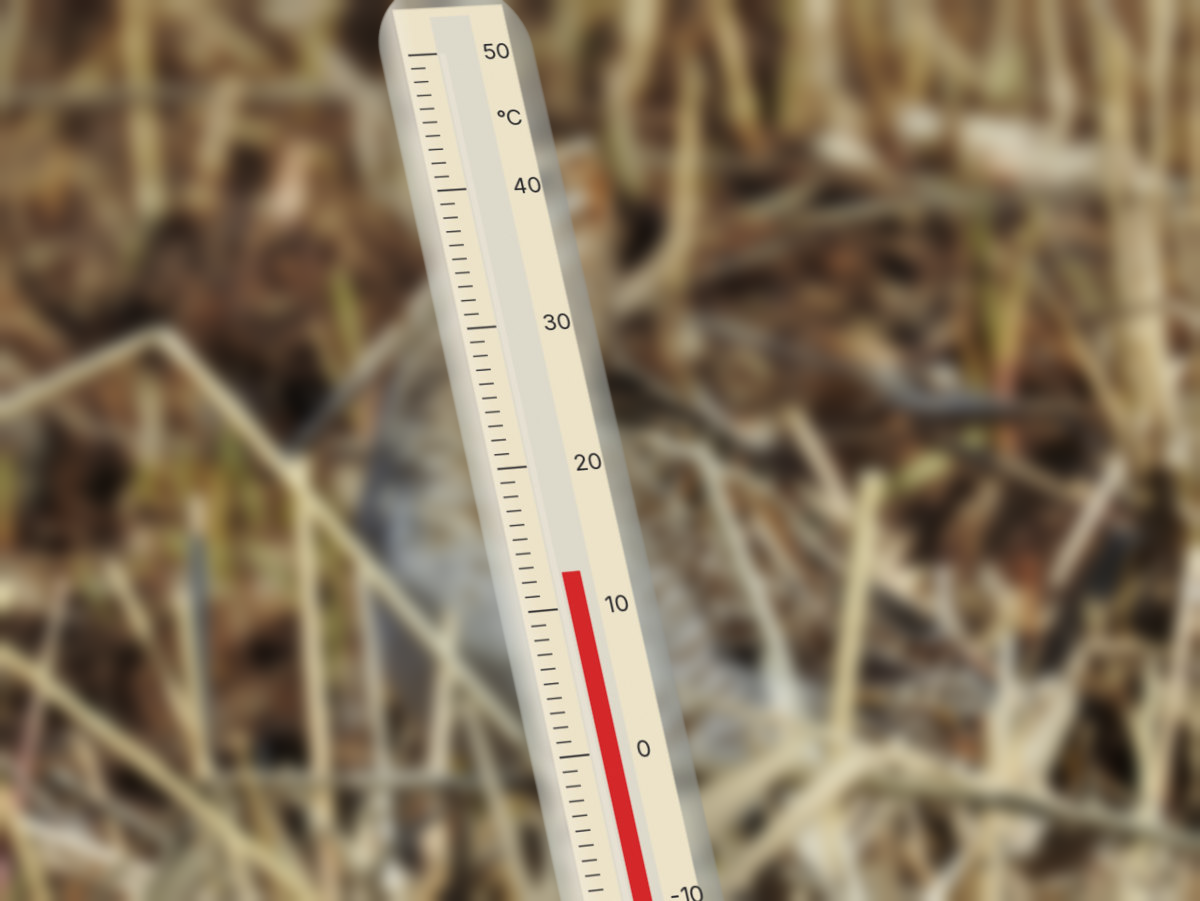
value=12.5 unit=°C
